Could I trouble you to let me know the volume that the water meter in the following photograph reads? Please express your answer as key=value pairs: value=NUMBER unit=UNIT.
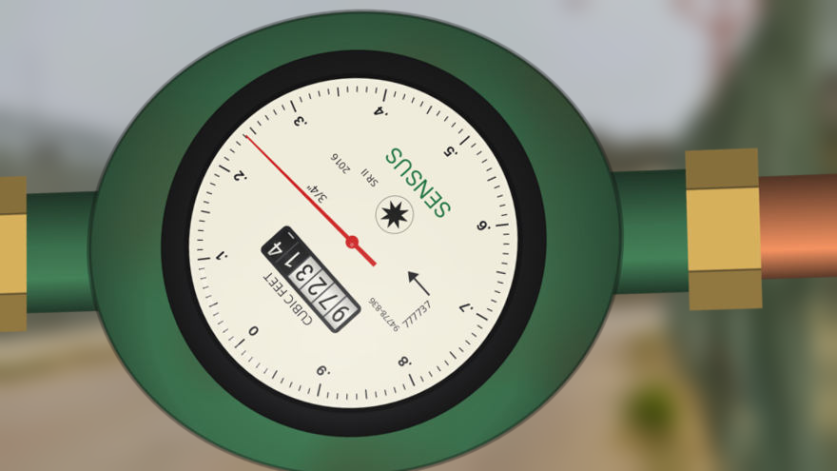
value=972314.24 unit=ft³
